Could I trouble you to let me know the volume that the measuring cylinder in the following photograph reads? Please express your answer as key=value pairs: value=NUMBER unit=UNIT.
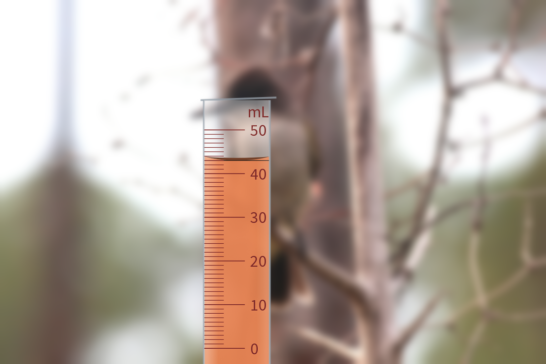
value=43 unit=mL
